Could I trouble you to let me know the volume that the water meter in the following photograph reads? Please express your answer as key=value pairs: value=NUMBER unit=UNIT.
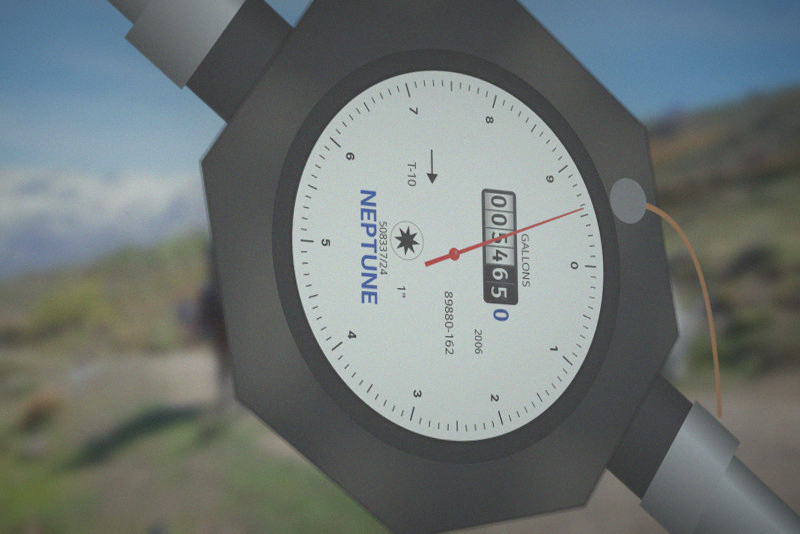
value=54649.4 unit=gal
